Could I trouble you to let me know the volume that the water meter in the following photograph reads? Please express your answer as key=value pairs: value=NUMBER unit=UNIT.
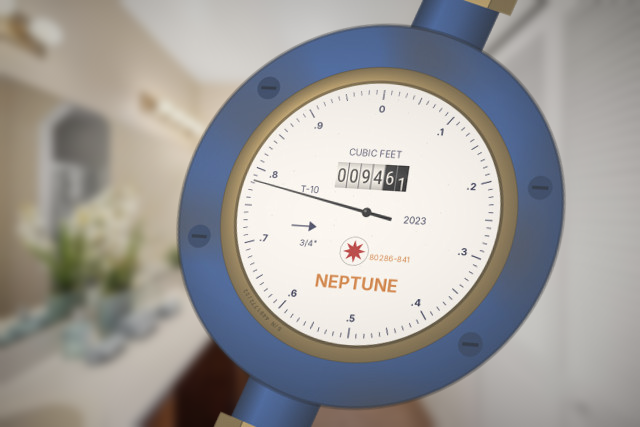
value=9460.78 unit=ft³
